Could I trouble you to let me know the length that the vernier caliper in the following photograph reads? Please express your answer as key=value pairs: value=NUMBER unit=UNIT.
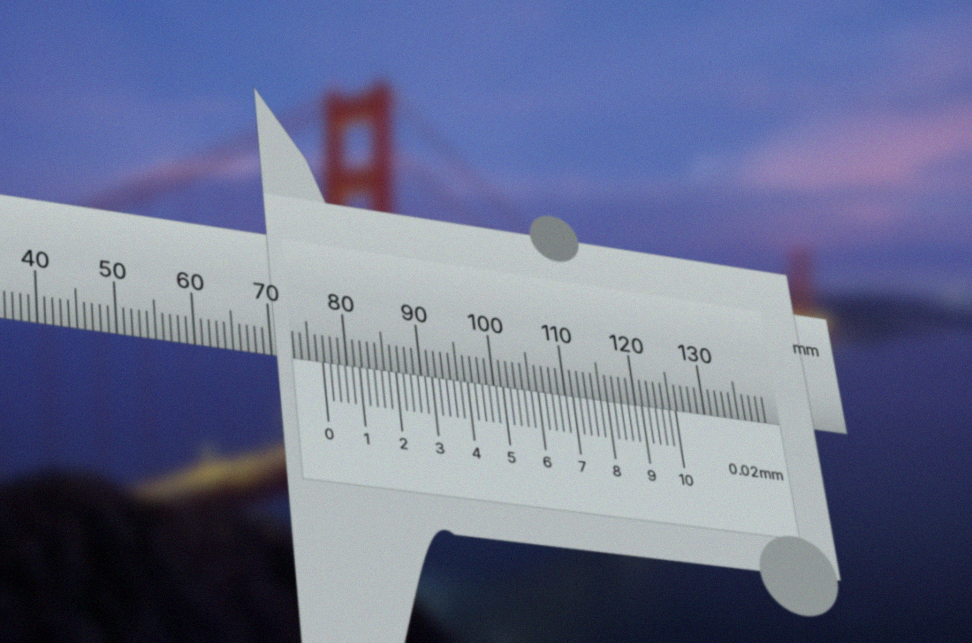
value=76.8 unit=mm
